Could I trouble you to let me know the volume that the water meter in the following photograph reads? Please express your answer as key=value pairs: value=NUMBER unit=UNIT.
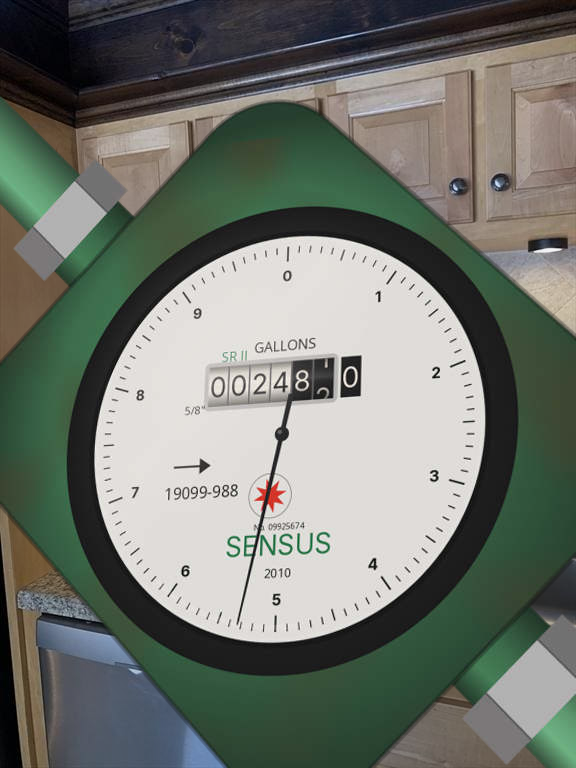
value=24815.3 unit=gal
